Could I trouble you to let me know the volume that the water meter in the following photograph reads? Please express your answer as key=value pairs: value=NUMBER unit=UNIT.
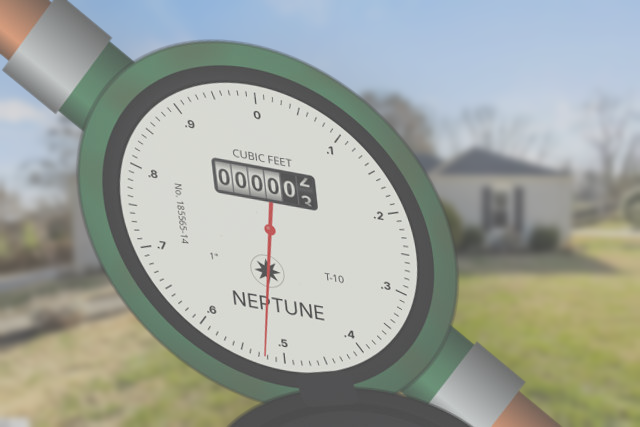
value=2.52 unit=ft³
